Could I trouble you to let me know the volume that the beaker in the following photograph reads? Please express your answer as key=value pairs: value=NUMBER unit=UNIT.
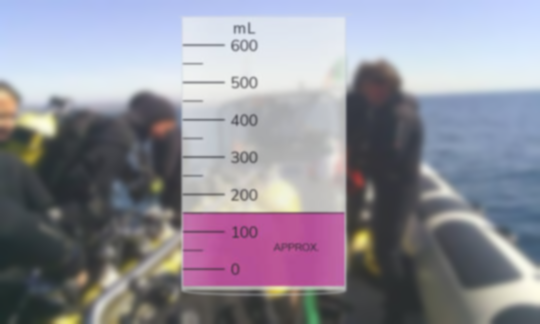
value=150 unit=mL
